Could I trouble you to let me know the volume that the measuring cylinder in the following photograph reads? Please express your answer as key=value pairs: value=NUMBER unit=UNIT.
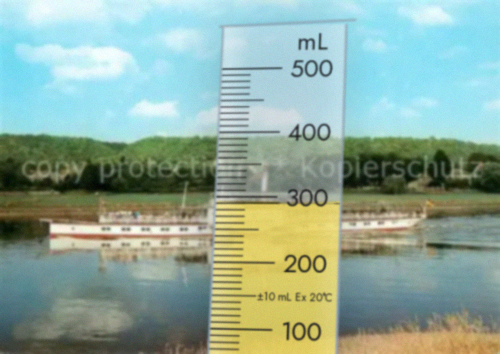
value=290 unit=mL
